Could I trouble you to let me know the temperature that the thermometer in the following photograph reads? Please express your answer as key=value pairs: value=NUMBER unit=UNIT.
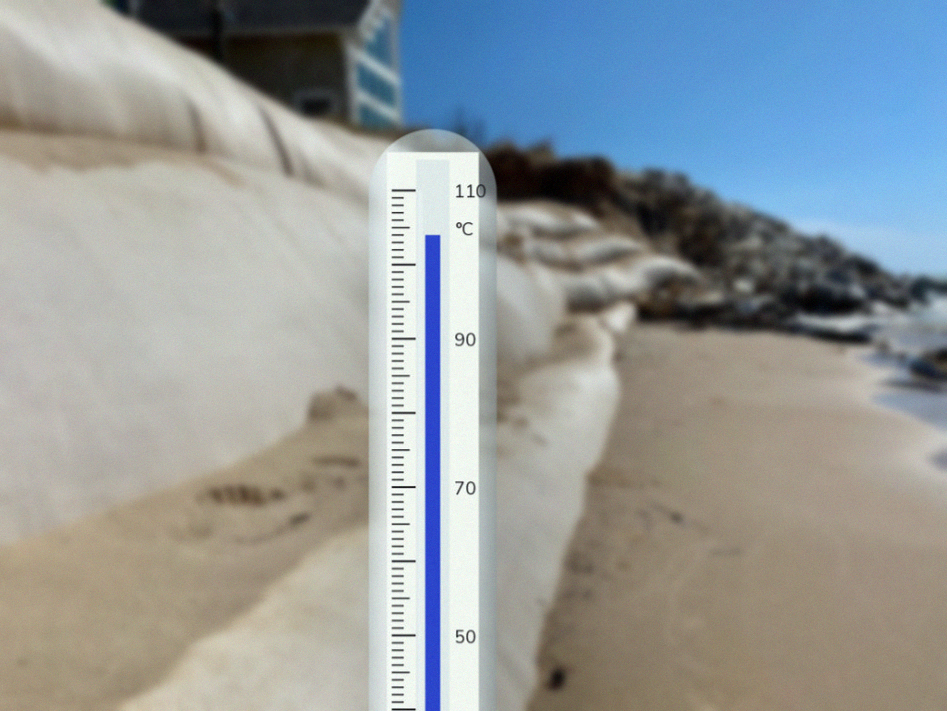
value=104 unit=°C
